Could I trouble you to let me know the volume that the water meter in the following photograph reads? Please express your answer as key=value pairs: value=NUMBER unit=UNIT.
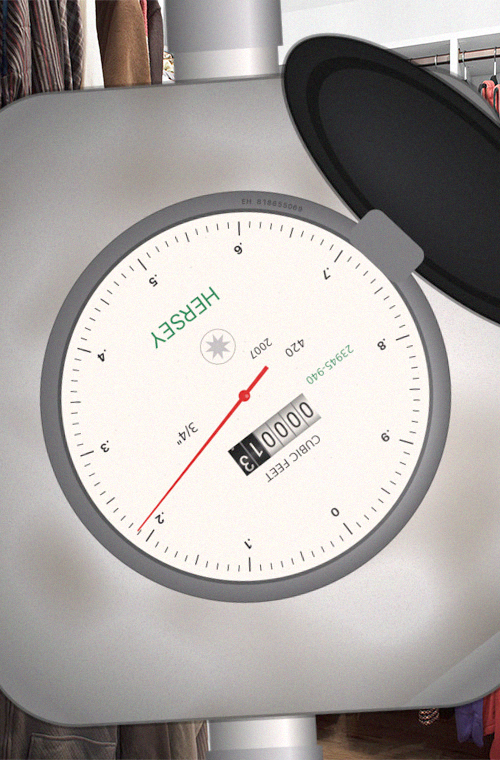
value=13.21 unit=ft³
